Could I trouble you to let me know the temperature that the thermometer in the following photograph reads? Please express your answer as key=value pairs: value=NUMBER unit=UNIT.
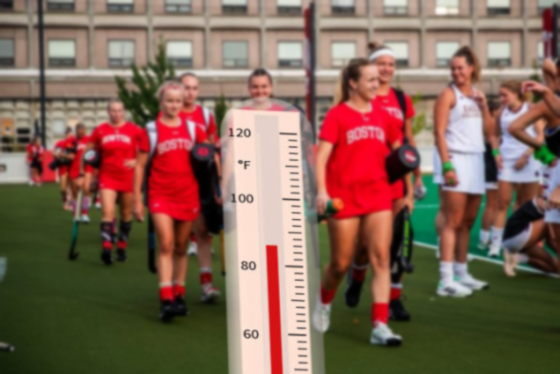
value=86 unit=°F
